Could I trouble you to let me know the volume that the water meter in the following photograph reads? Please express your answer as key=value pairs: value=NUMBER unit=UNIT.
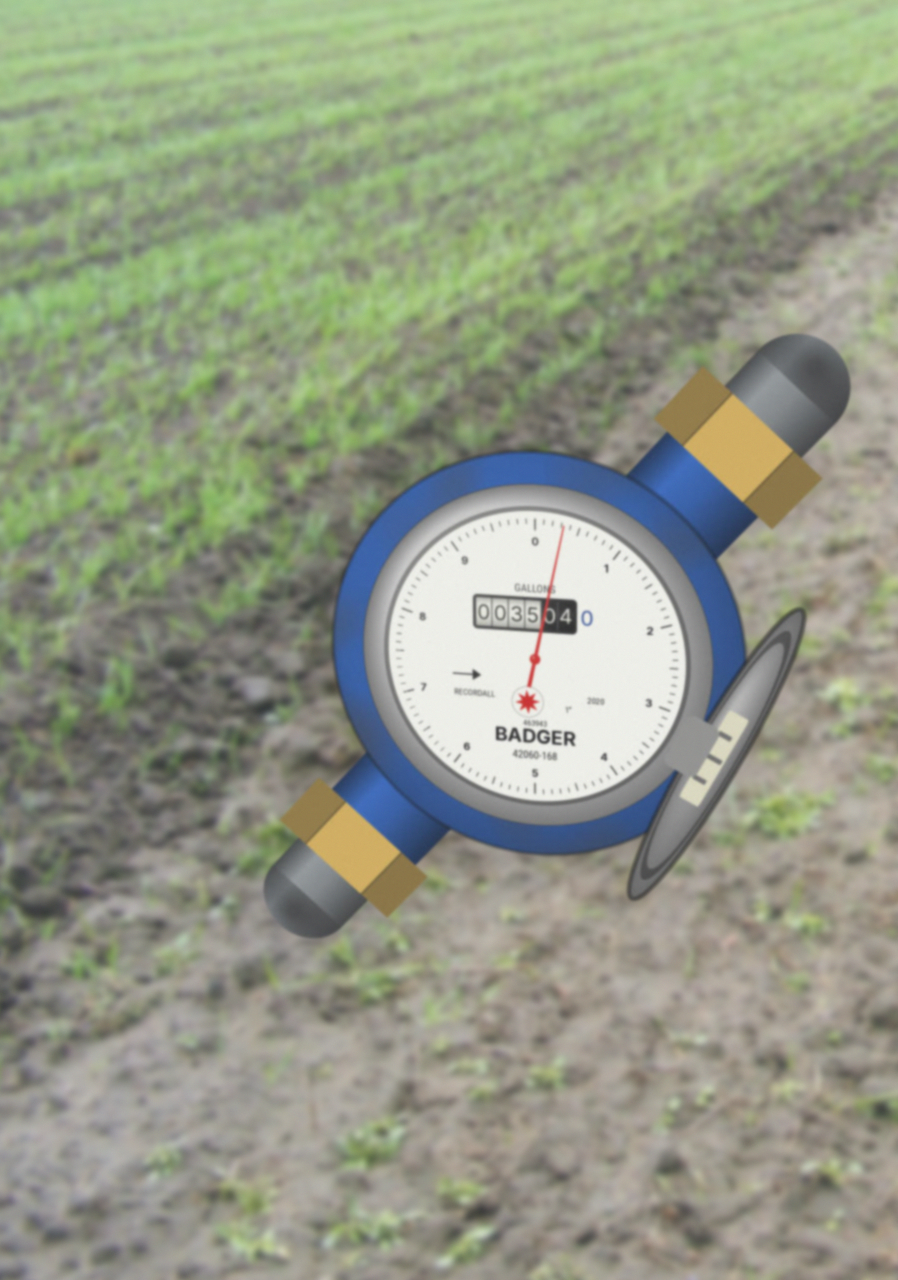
value=35040.3 unit=gal
